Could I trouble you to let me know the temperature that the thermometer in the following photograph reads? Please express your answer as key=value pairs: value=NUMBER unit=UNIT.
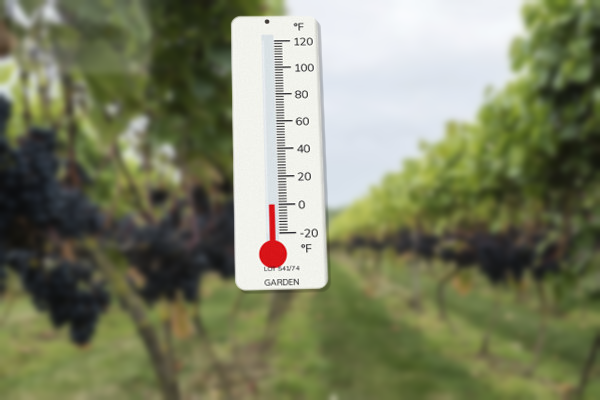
value=0 unit=°F
